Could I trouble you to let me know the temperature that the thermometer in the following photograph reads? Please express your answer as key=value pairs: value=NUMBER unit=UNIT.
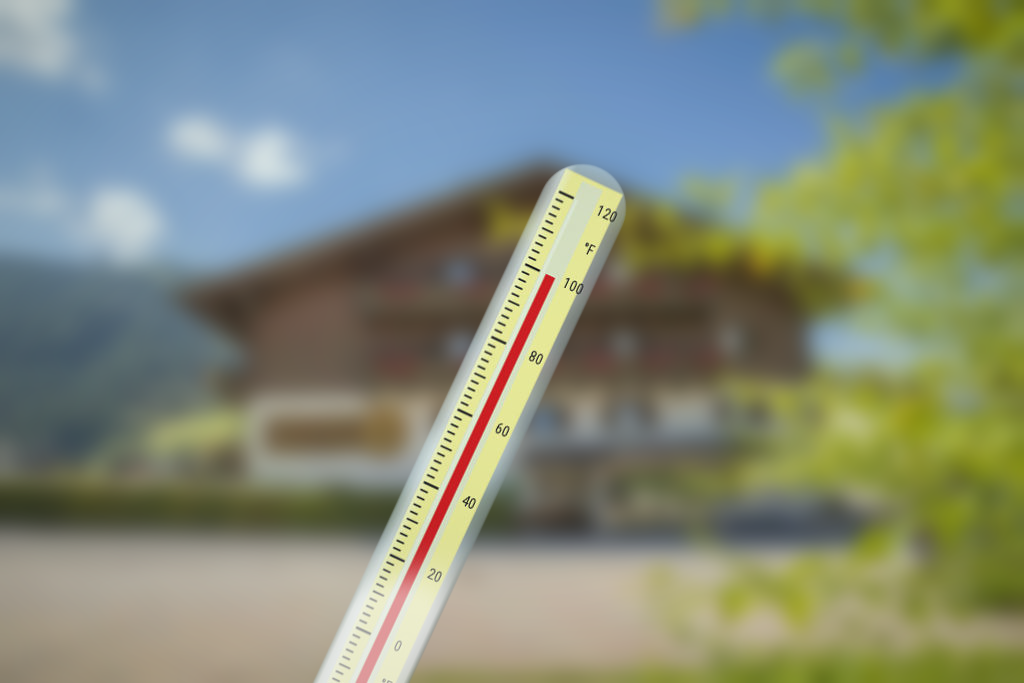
value=100 unit=°F
